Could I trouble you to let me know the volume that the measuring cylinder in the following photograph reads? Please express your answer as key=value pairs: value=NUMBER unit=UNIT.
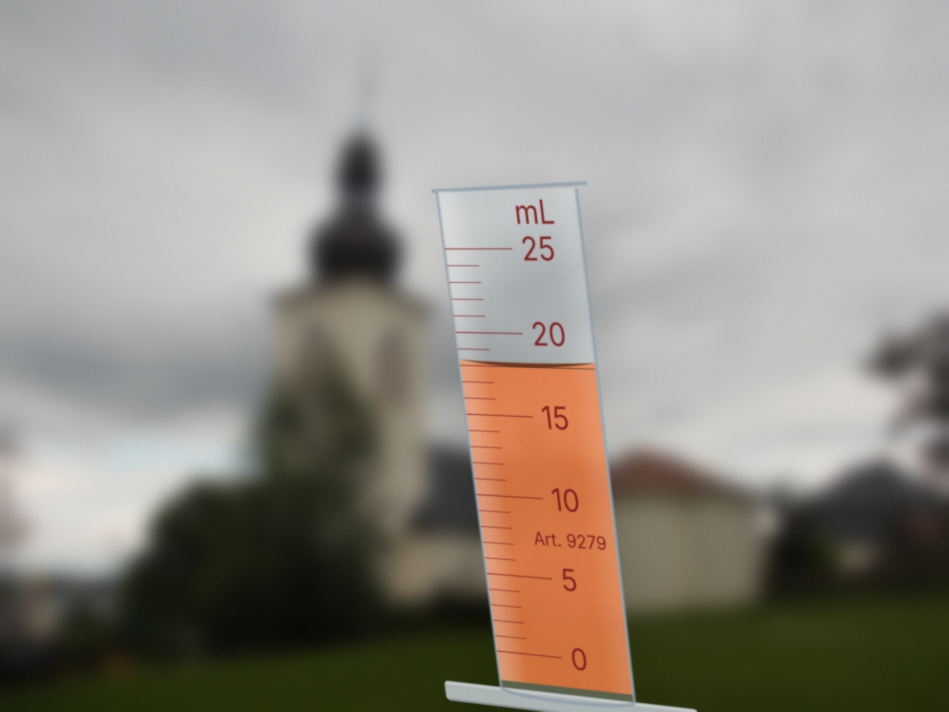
value=18 unit=mL
